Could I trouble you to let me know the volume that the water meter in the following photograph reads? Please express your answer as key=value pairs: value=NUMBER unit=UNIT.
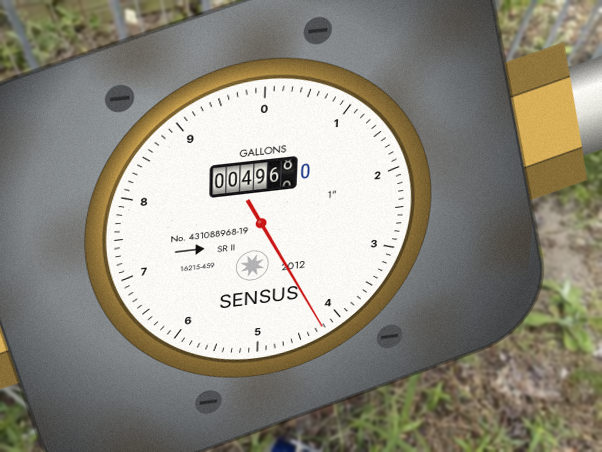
value=49684.2 unit=gal
